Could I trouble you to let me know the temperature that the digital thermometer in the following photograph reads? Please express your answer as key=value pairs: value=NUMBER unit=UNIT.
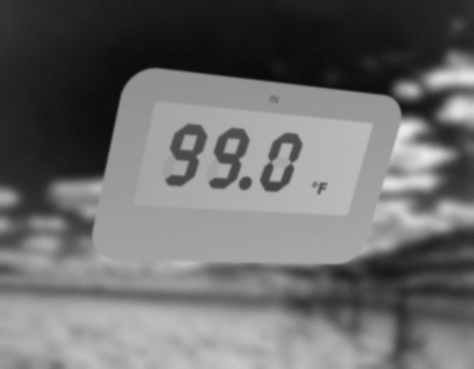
value=99.0 unit=°F
